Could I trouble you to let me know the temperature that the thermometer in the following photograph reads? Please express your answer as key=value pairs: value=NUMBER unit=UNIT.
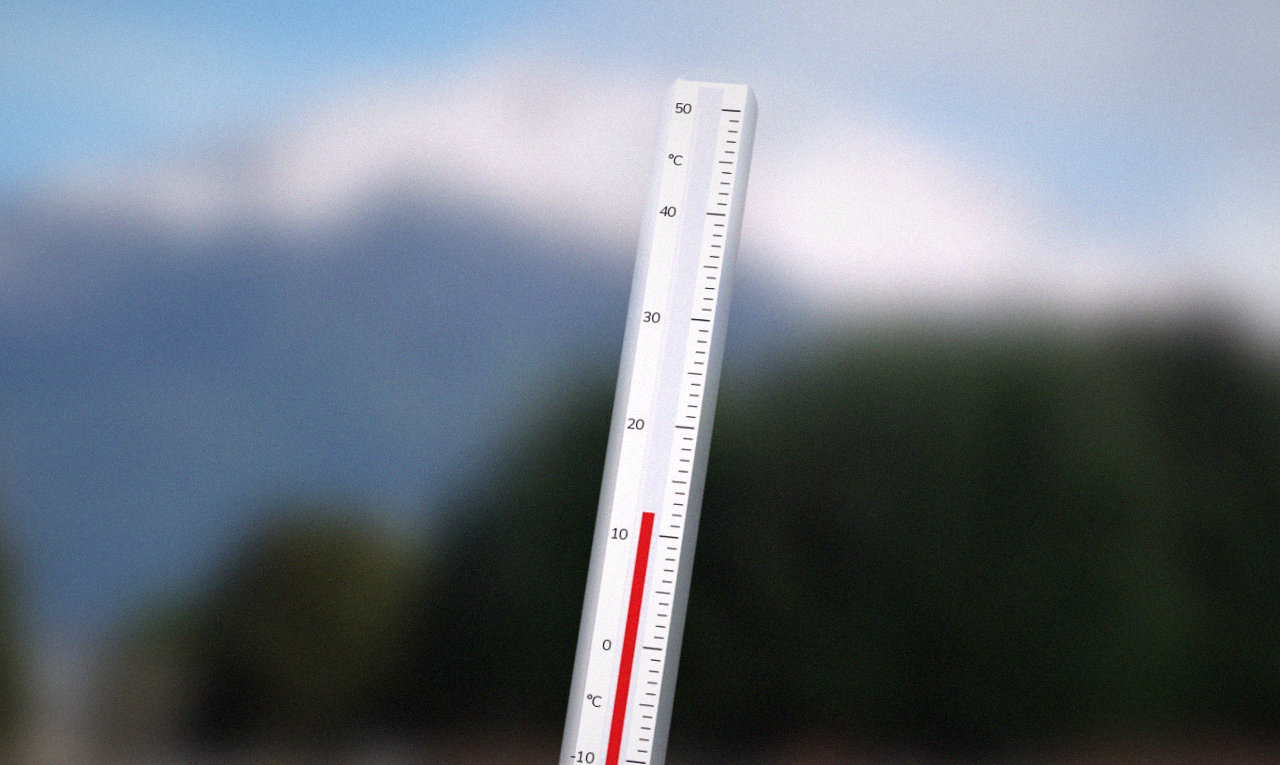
value=12 unit=°C
